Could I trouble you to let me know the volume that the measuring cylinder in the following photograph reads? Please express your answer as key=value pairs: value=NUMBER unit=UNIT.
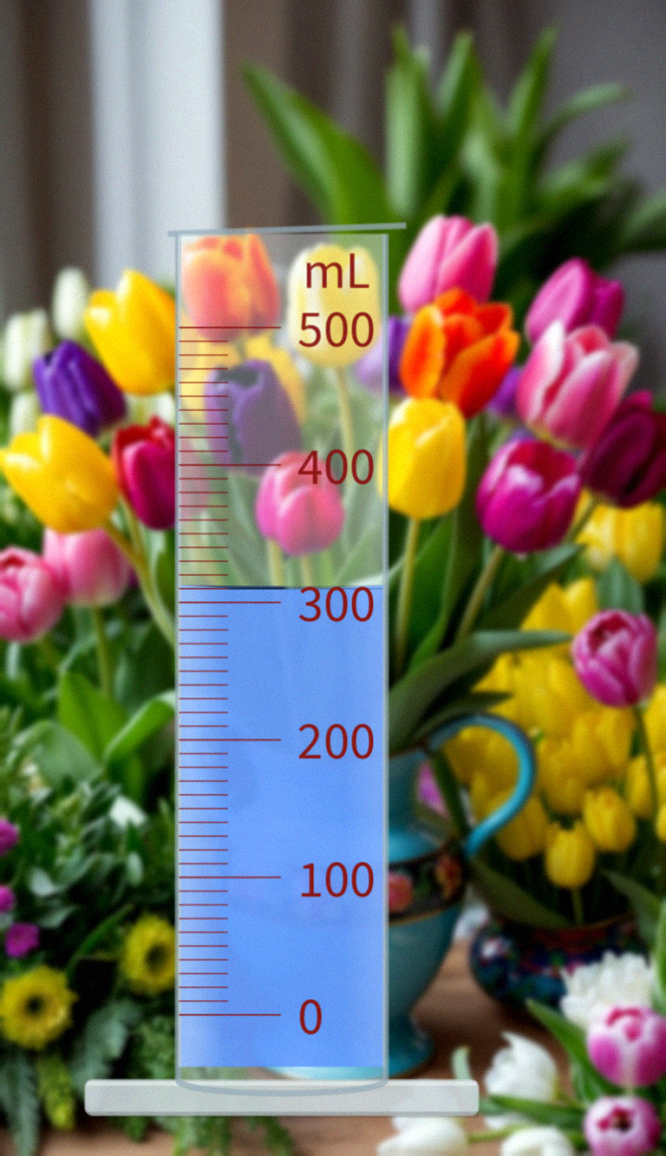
value=310 unit=mL
